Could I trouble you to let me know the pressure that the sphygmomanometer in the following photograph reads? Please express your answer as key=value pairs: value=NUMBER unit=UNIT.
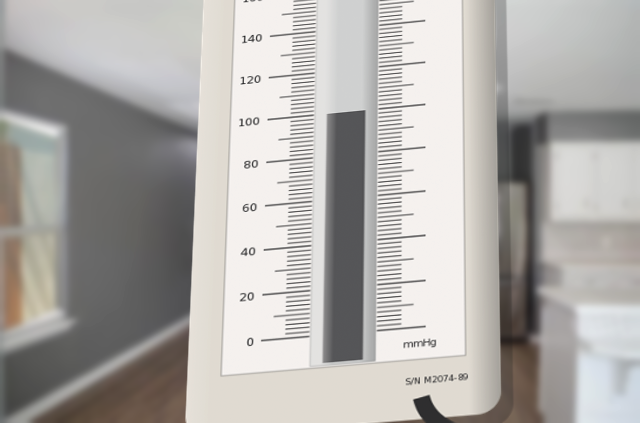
value=100 unit=mmHg
